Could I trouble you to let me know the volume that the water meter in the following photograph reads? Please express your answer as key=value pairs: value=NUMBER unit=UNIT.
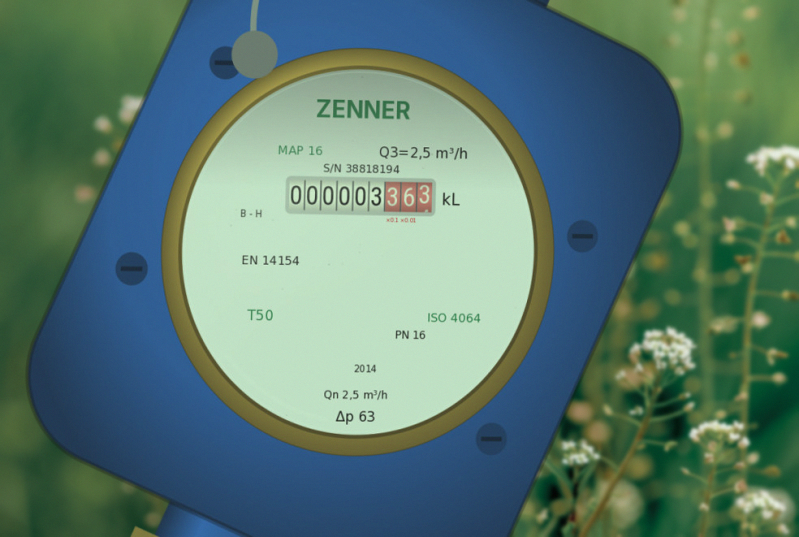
value=3.363 unit=kL
